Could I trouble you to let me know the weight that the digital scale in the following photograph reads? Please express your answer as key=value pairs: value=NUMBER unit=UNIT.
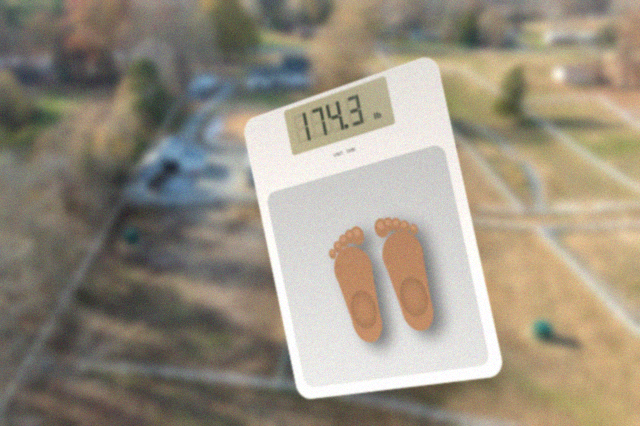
value=174.3 unit=lb
